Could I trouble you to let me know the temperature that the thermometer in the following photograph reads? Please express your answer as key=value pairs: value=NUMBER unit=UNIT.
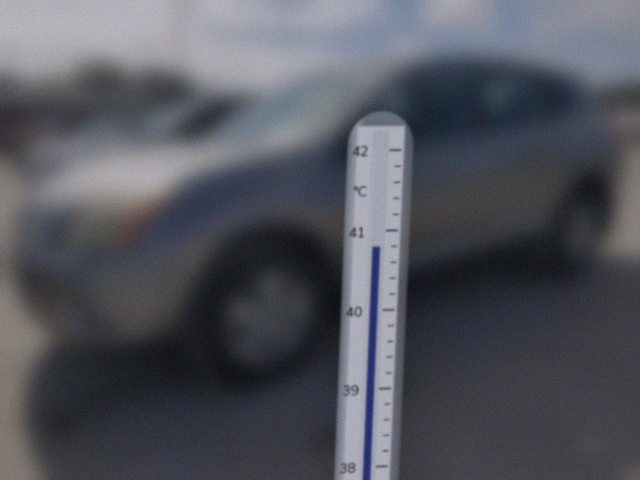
value=40.8 unit=°C
